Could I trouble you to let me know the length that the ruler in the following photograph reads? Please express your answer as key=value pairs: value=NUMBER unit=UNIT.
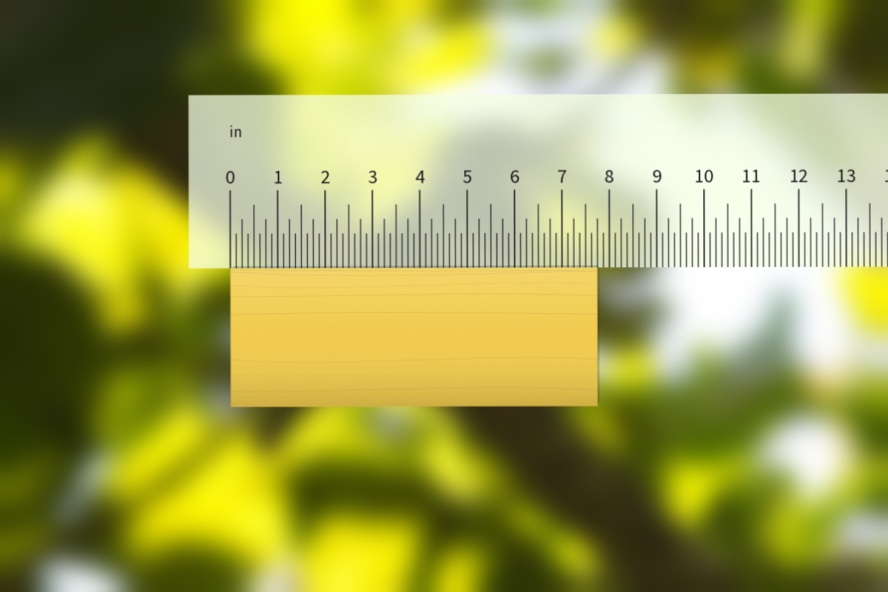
value=7.75 unit=in
